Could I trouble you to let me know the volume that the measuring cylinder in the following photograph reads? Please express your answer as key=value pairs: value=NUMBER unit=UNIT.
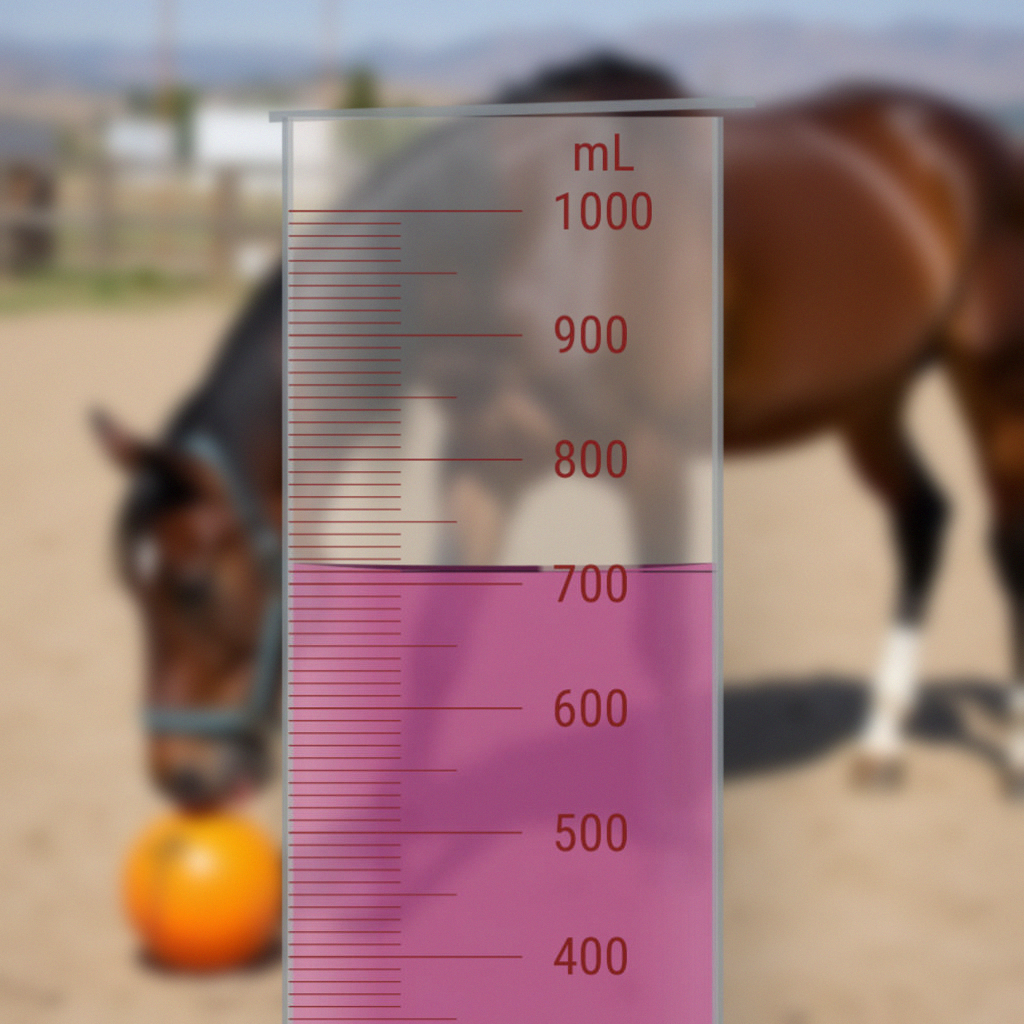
value=710 unit=mL
